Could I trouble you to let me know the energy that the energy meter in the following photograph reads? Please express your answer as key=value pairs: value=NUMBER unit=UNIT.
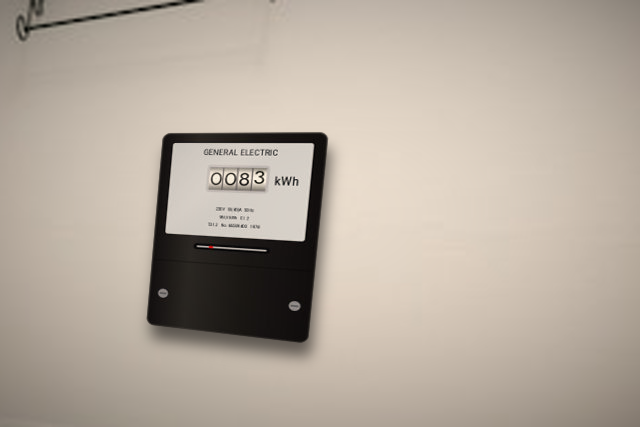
value=83 unit=kWh
